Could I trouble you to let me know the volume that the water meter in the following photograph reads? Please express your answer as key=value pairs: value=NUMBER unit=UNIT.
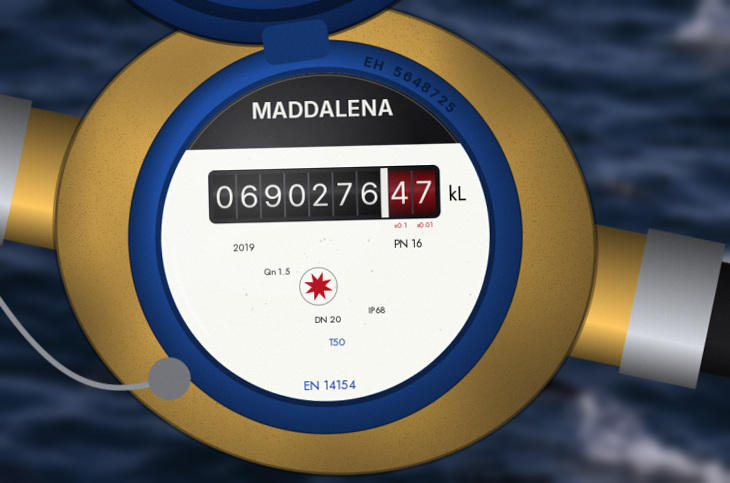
value=690276.47 unit=kL
